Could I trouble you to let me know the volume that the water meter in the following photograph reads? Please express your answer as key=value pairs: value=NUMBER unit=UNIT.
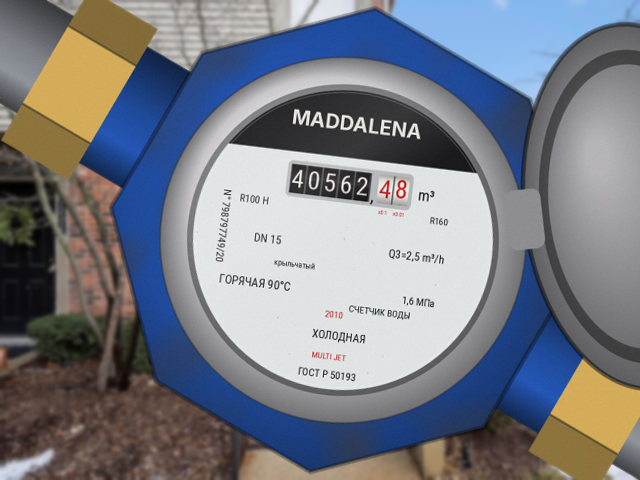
value=40562.48 unit=m³
